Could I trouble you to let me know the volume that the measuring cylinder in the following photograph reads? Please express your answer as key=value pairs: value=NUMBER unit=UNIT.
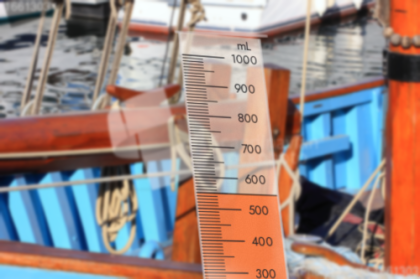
value=550 unit=mL
